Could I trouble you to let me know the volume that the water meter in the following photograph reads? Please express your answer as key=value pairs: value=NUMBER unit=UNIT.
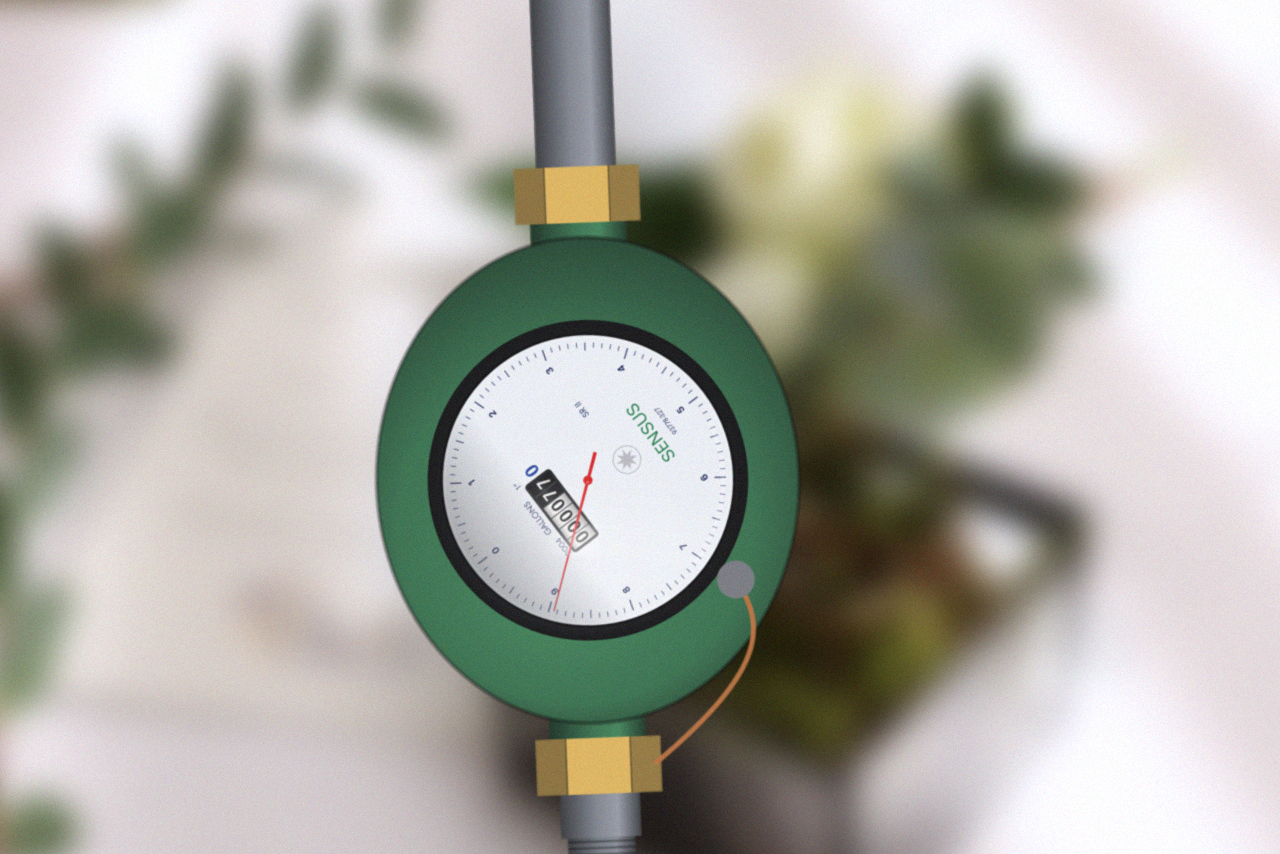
value=768.9 unit=gal
